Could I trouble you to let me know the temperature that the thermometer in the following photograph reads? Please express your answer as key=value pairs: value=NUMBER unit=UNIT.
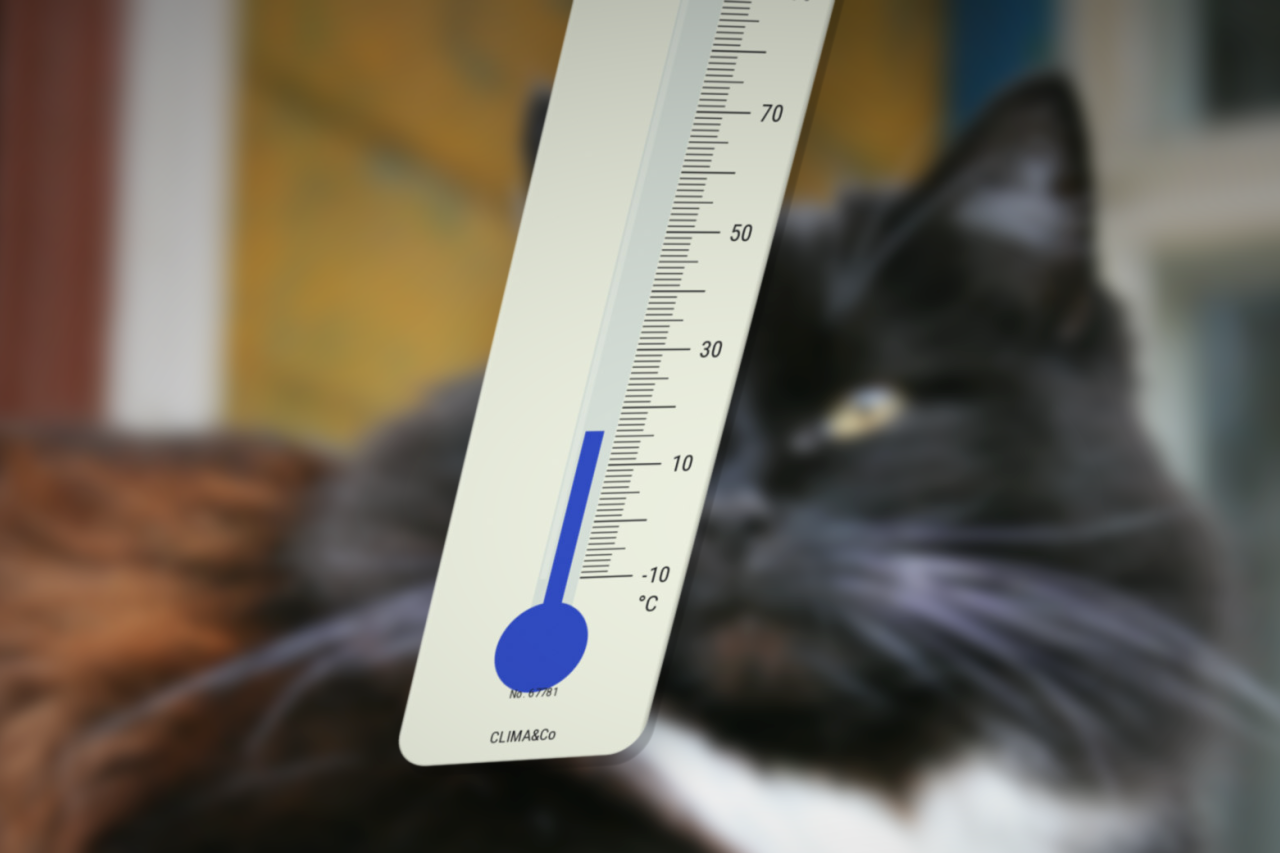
value=16 unit=°C
